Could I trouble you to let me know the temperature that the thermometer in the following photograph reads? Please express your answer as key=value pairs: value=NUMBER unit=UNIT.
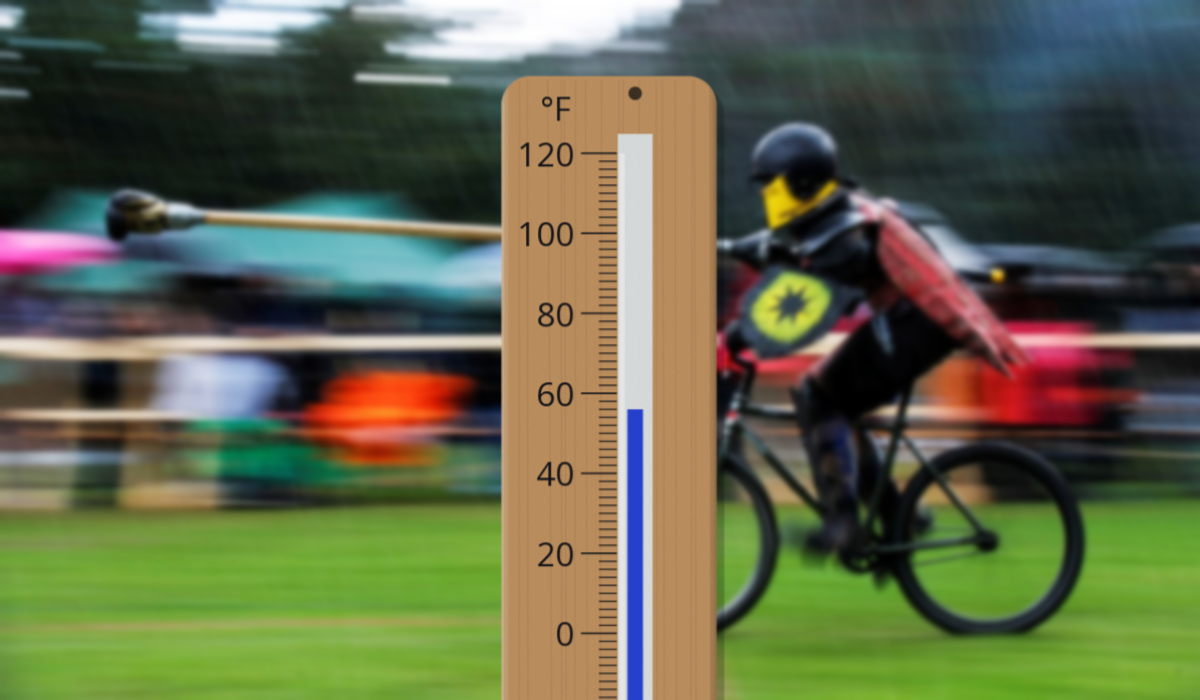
value=56 unit=°F
